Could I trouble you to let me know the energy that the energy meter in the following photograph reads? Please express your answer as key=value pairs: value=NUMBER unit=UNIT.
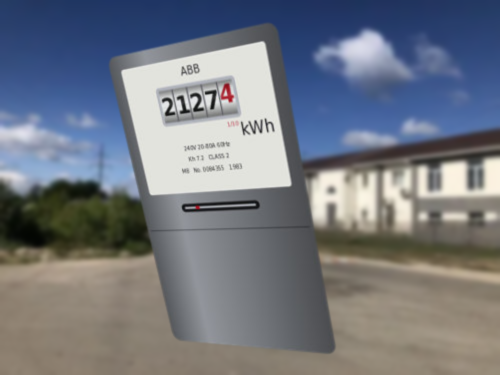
value=2127.4 unit=kWh
